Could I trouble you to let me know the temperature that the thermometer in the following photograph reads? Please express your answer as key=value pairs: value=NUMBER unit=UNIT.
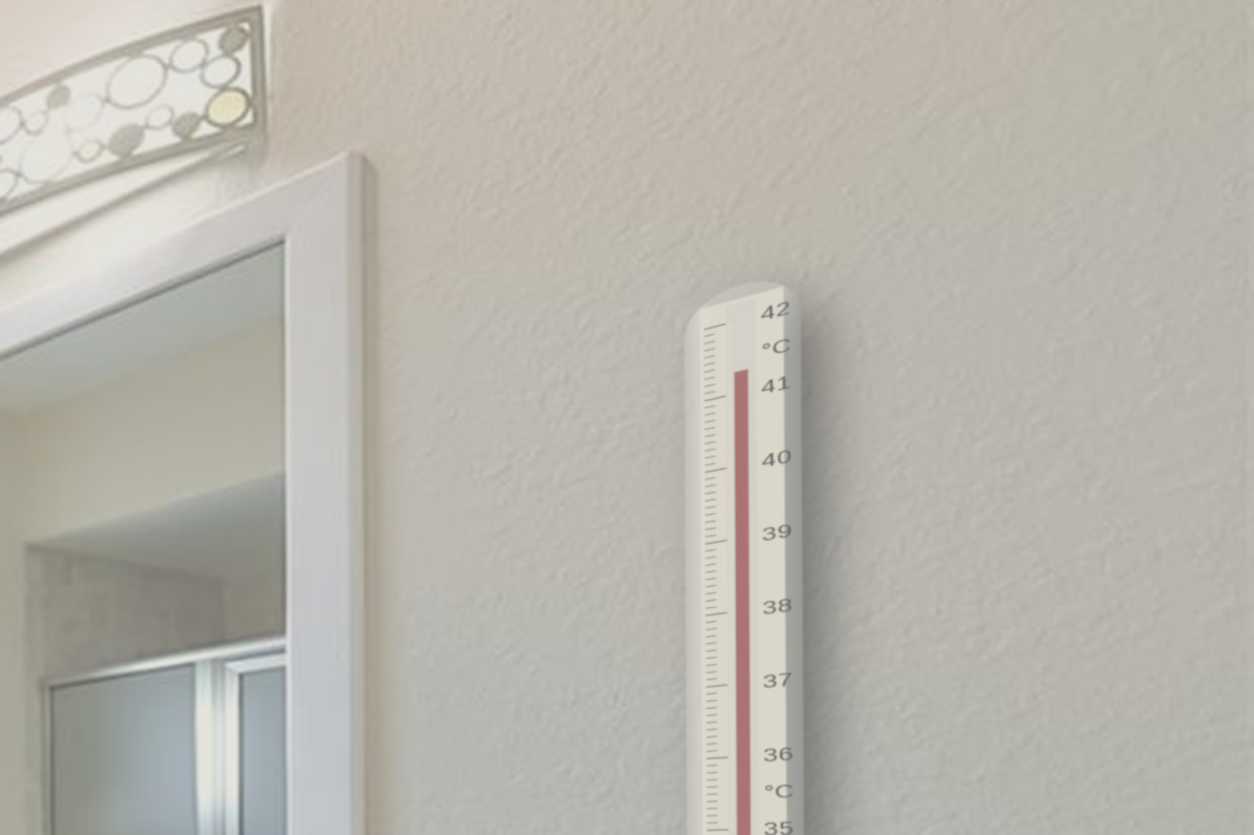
value=41.3 unit=°C
